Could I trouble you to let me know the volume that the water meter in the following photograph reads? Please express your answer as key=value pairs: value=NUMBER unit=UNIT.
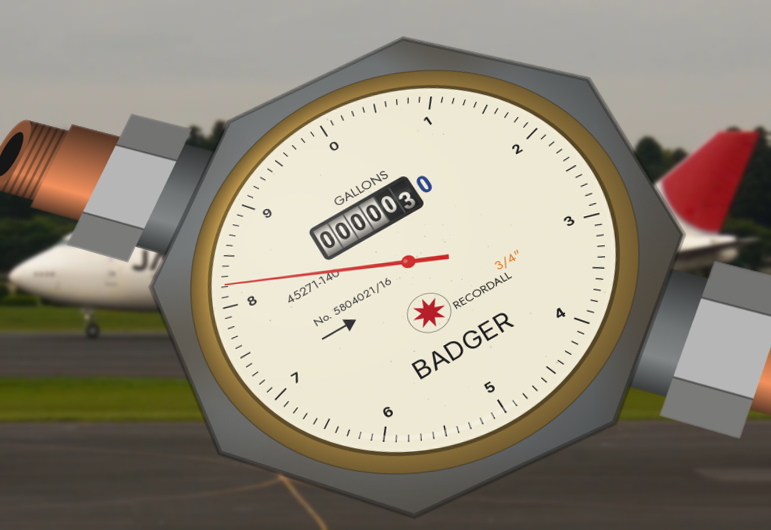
value=28.2 unit=gal
